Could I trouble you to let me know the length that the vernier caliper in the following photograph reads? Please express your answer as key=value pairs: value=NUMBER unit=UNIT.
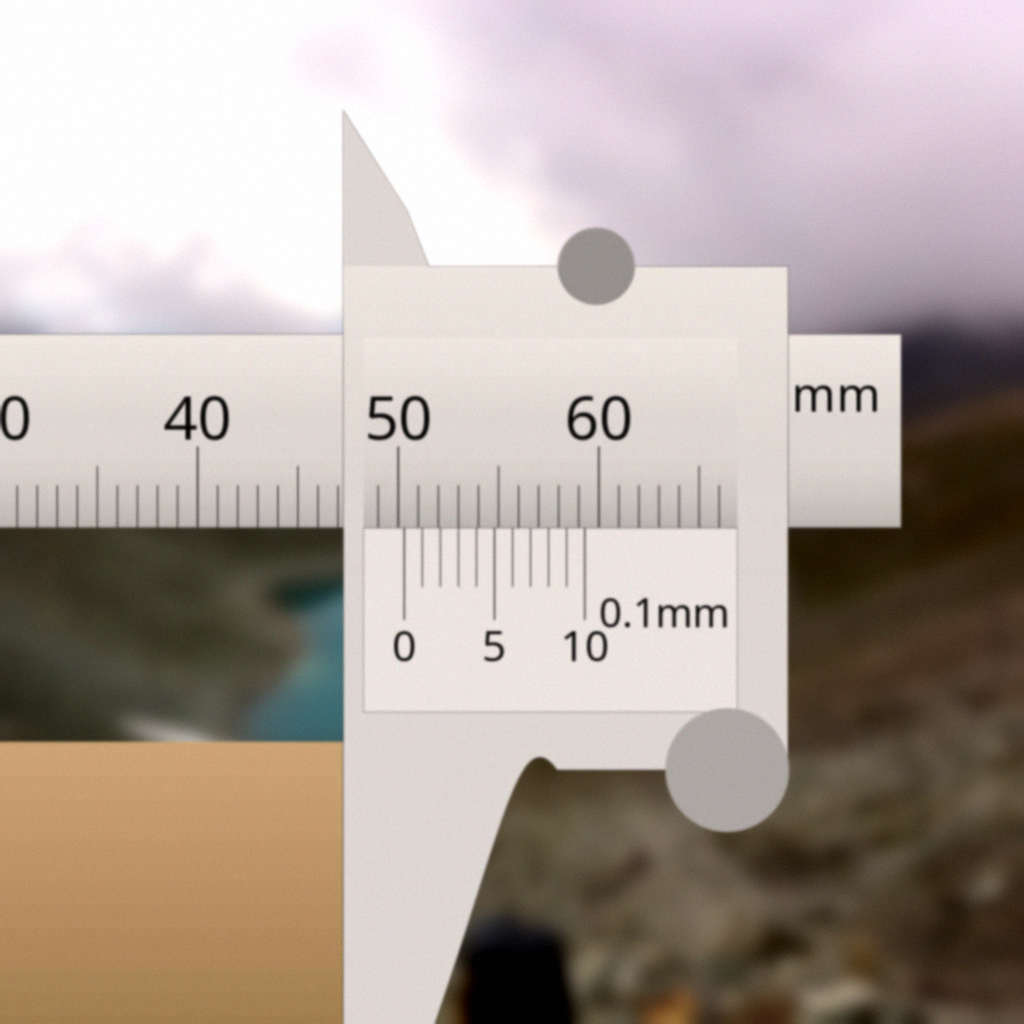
value=50.3 unit=mm
